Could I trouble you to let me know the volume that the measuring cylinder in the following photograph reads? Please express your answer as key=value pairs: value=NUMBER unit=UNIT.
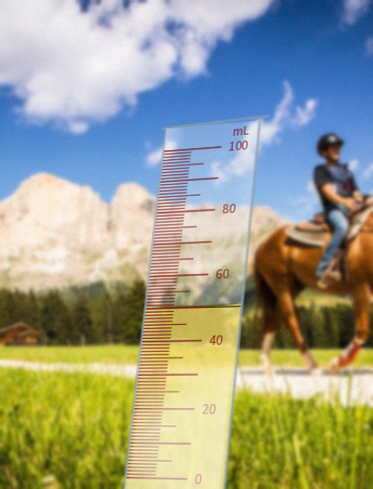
value=50 unit=mL
